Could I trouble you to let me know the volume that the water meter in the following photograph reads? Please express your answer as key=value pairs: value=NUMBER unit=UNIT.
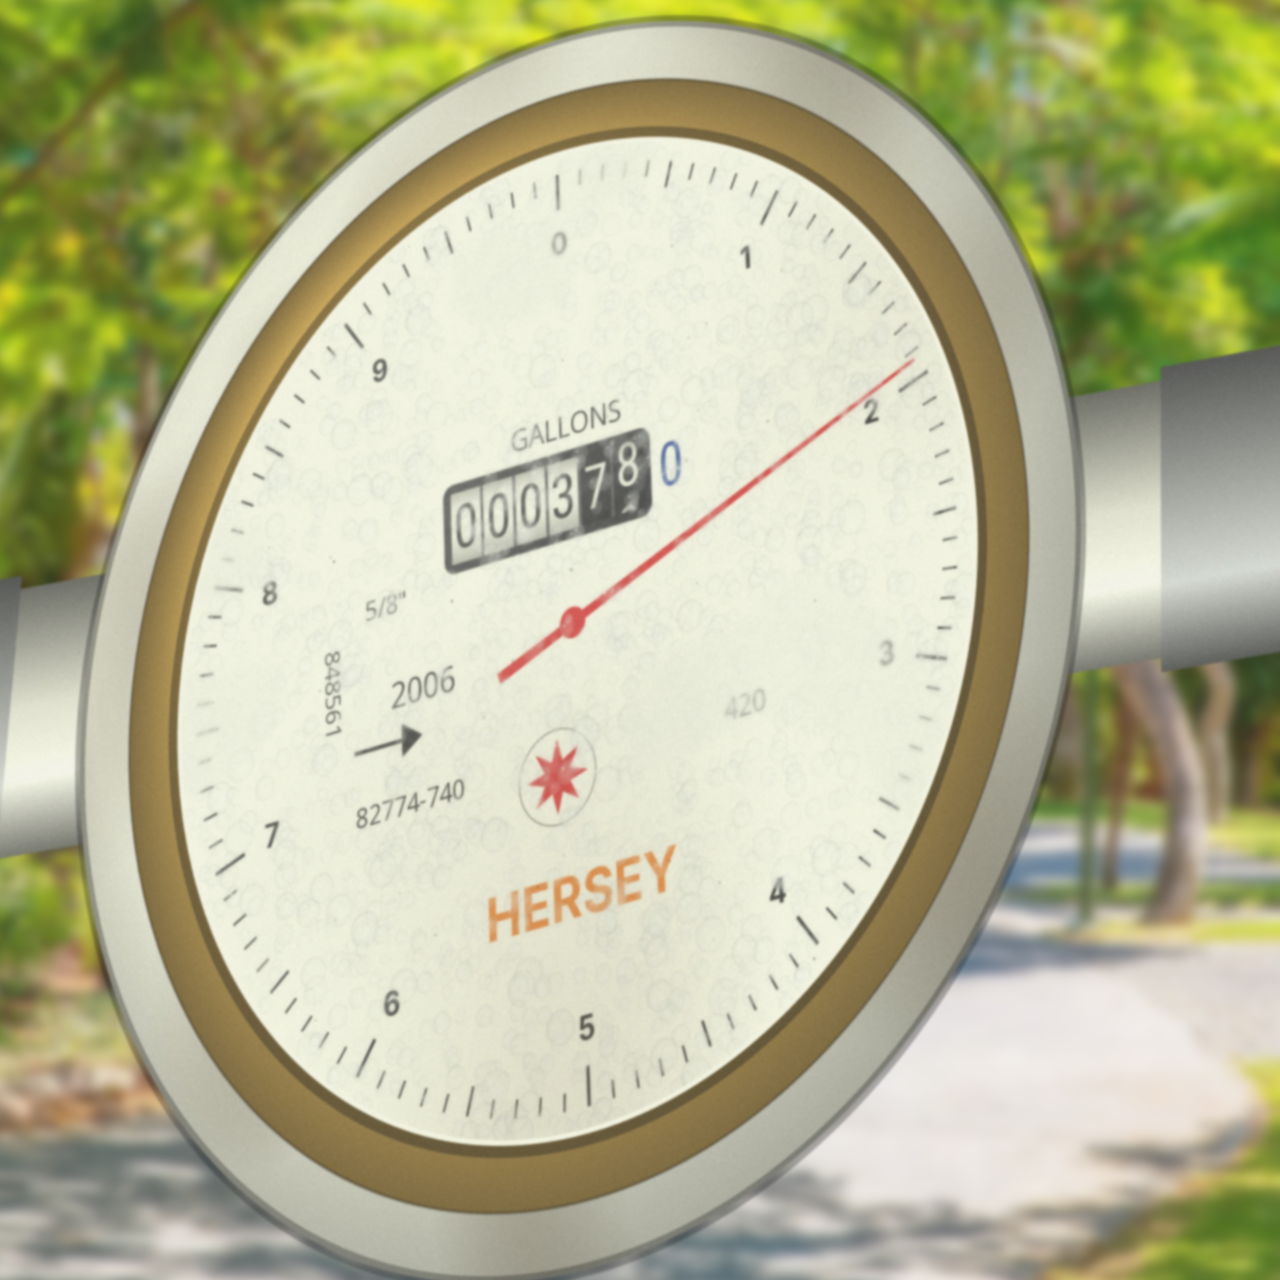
value=3781.9 unit=gal
